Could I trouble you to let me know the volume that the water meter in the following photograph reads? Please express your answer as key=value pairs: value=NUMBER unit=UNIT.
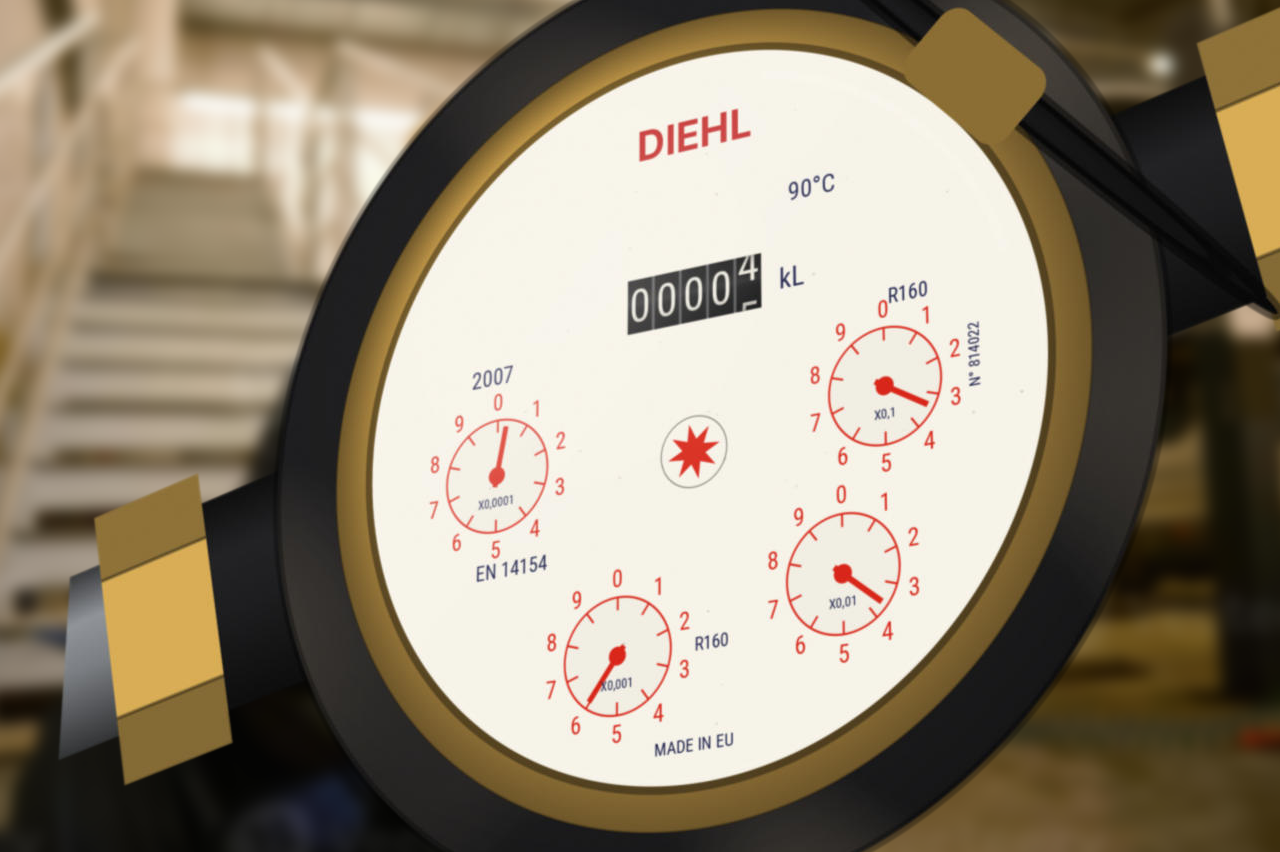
value=4.3360 unit=kL
